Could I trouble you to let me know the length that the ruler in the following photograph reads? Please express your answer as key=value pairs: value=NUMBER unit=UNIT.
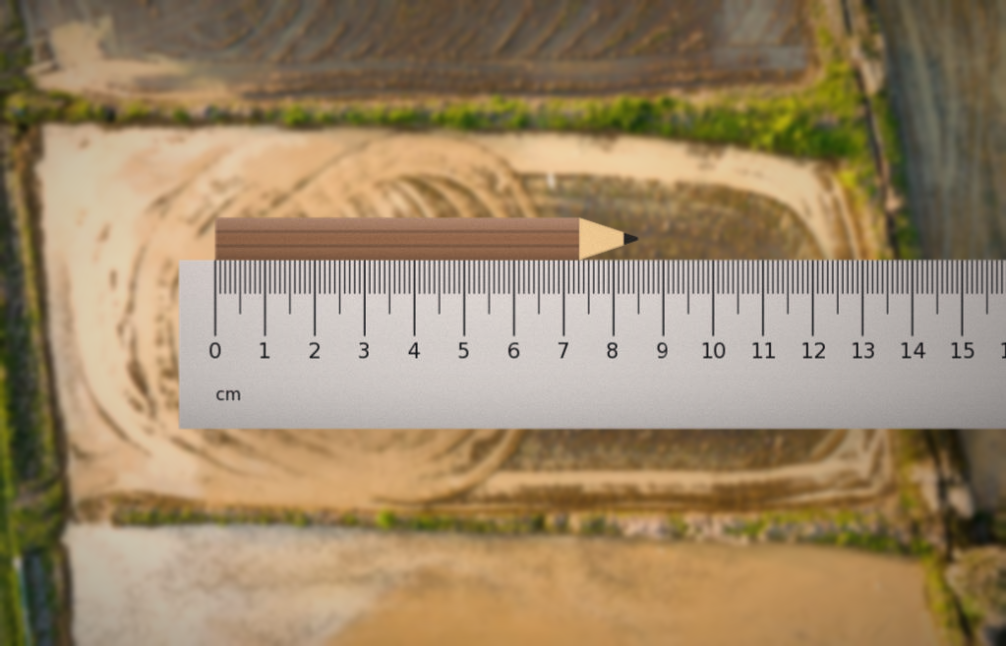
value=8.5 unit=cm
